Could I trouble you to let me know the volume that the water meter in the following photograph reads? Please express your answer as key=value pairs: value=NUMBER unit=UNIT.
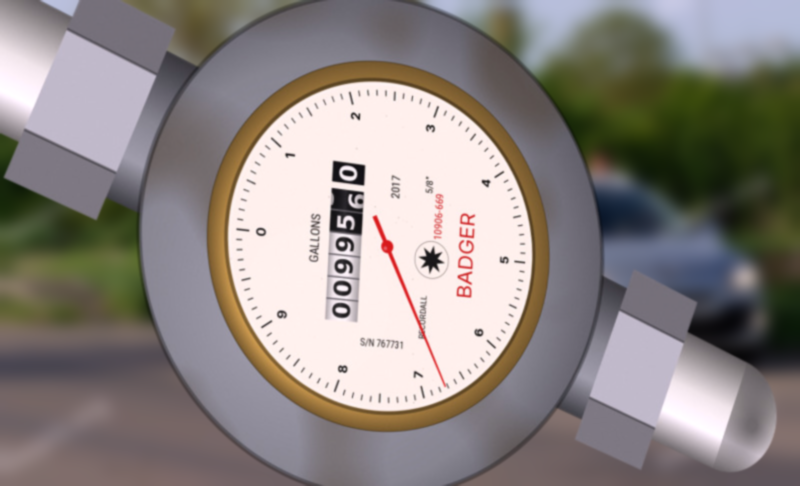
value=99556.7 unit=gal
